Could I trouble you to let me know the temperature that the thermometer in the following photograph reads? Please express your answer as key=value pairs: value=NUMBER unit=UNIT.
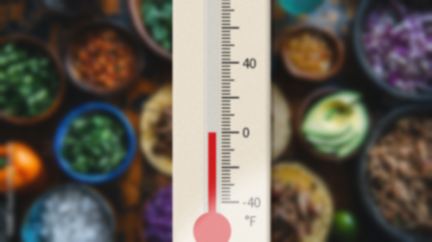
value=0 unit=°F
